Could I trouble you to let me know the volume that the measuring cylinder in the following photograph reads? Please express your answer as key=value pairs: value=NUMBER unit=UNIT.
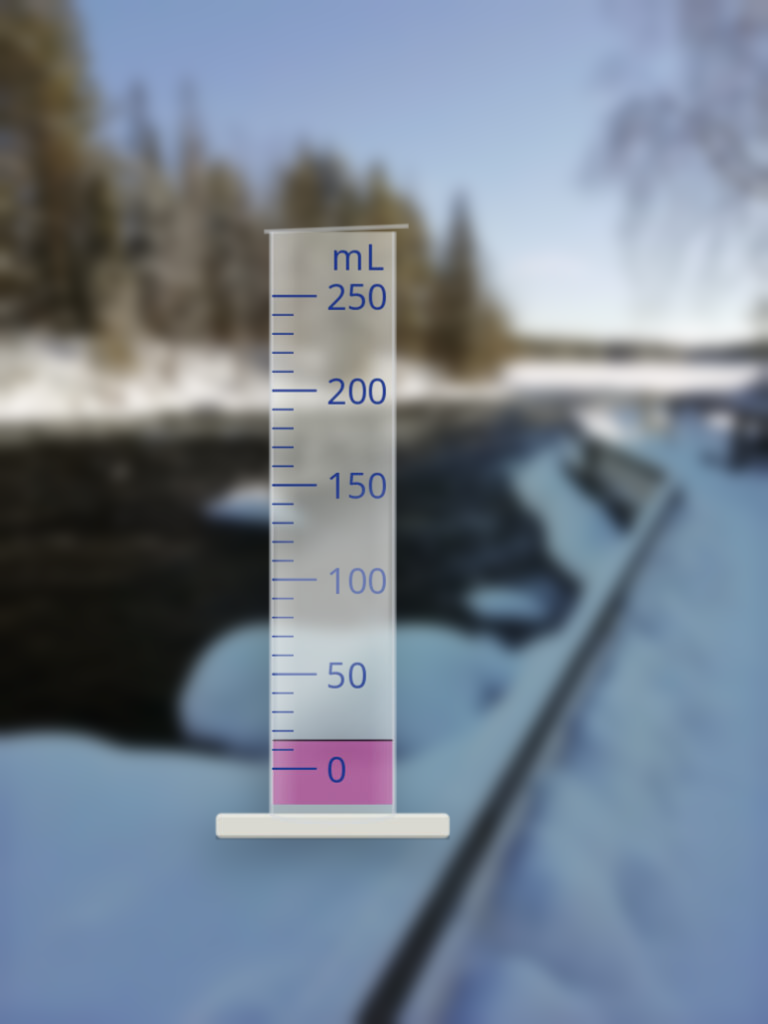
value=15 unit=mL
